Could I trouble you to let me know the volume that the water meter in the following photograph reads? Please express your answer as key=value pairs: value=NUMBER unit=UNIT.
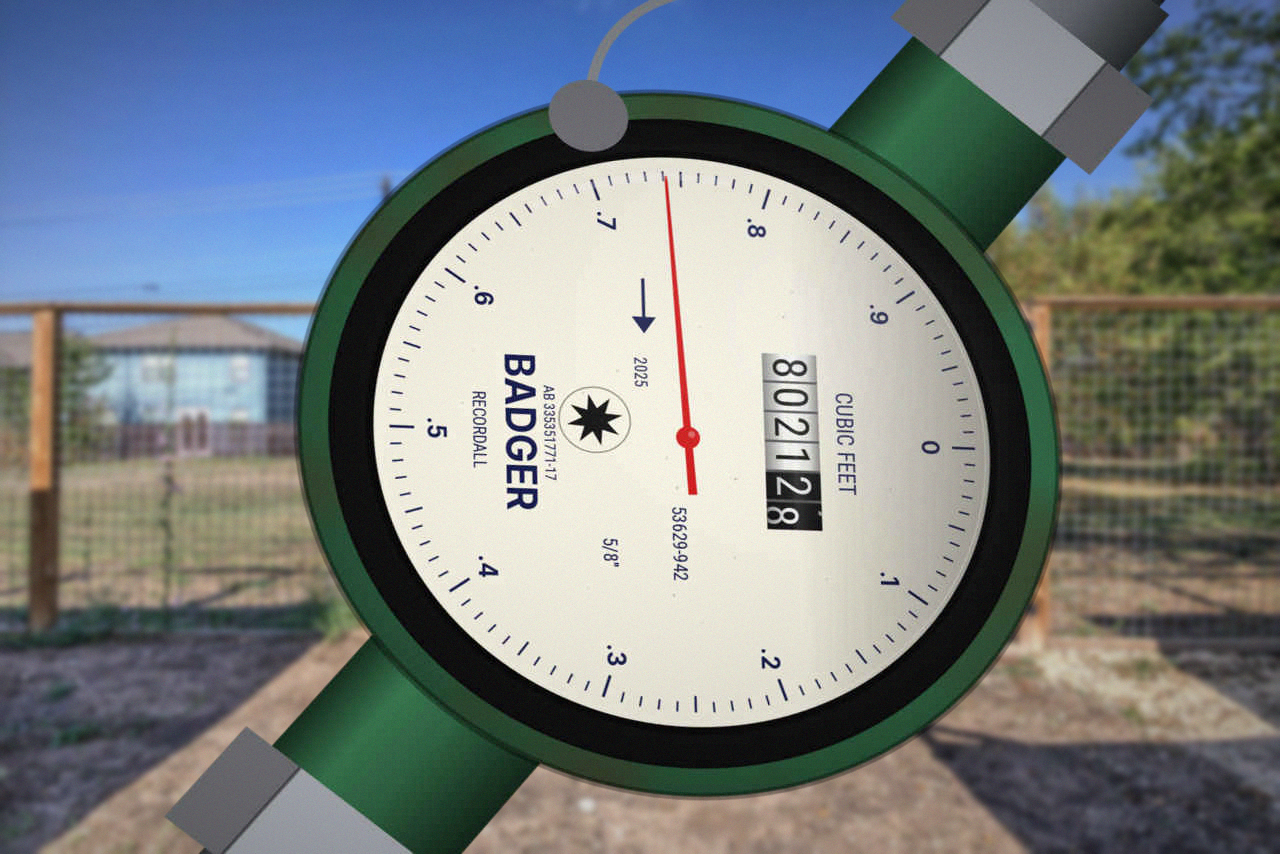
value=802127.74 unit=ft³
